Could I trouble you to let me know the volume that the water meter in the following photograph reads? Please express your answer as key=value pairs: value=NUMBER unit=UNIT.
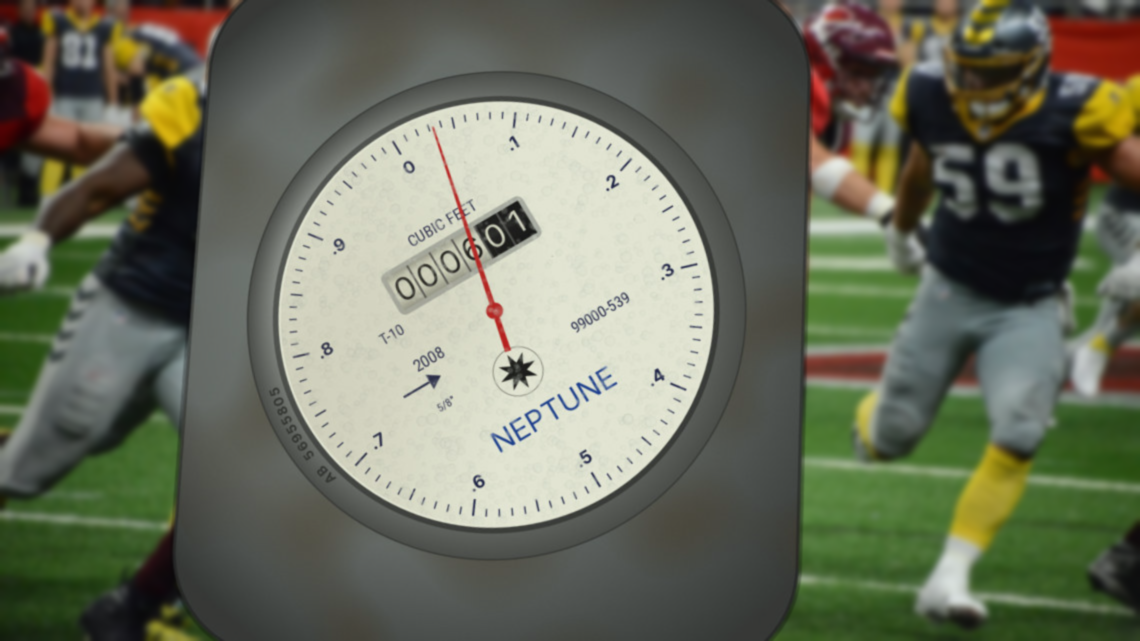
value=601.03 unit=ft³
